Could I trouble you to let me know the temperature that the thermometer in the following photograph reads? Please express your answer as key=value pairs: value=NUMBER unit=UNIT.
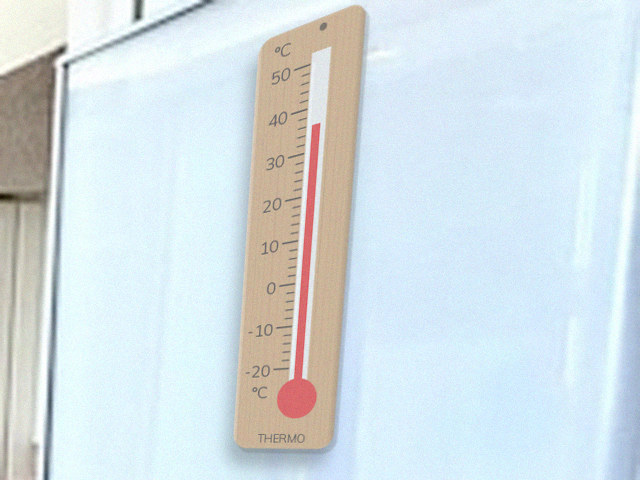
value=36 unit=°C
